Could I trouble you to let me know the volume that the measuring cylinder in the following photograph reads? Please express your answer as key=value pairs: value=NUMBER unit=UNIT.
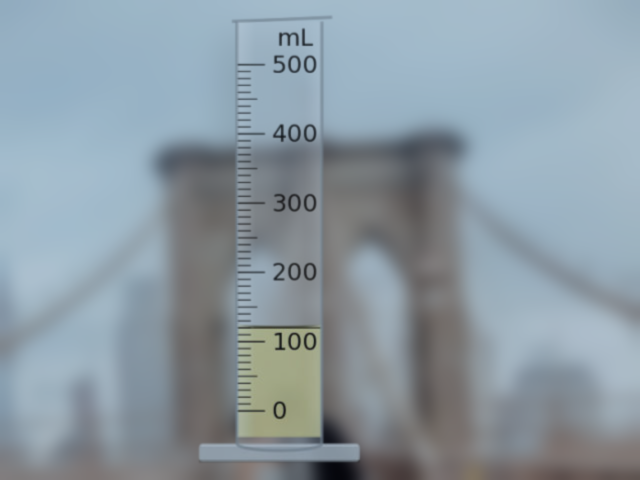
value=120 unit=mL
